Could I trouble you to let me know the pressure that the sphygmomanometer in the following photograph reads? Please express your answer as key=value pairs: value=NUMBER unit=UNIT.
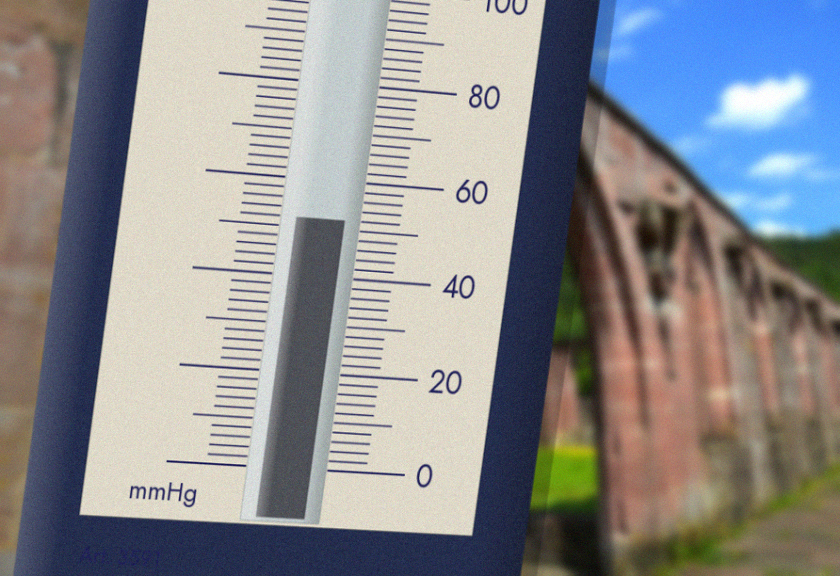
value=52 unit=mmHg
